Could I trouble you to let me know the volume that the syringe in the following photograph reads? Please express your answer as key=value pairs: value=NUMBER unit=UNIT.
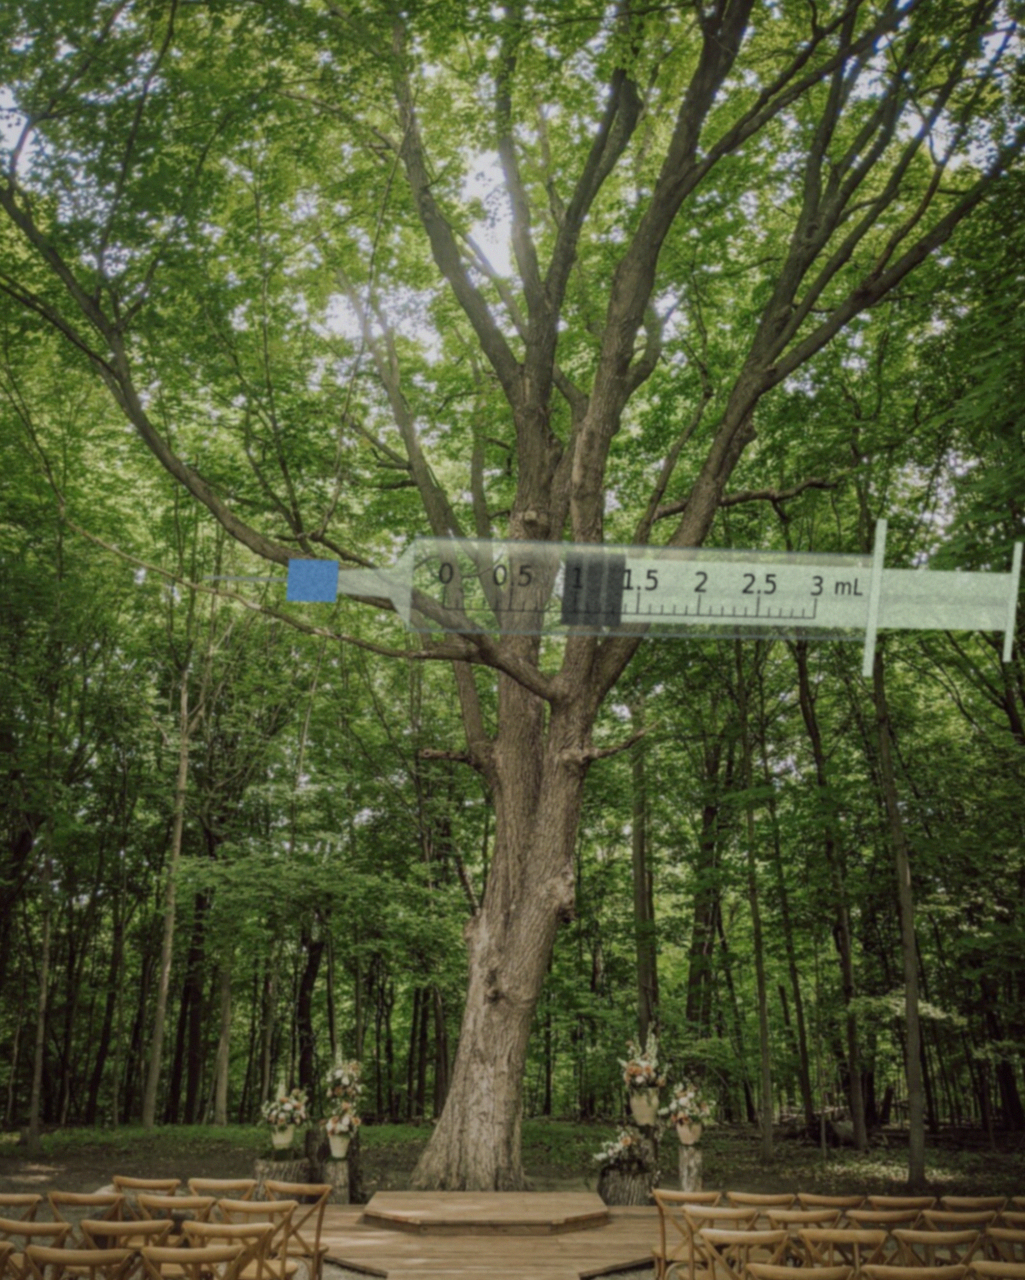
value=0.9 unit=mL
